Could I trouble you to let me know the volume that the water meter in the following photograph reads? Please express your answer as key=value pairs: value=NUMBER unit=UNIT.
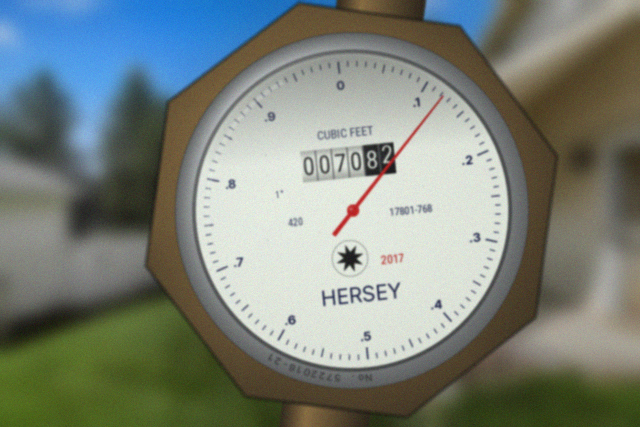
value=7082.12 unit=ft³
